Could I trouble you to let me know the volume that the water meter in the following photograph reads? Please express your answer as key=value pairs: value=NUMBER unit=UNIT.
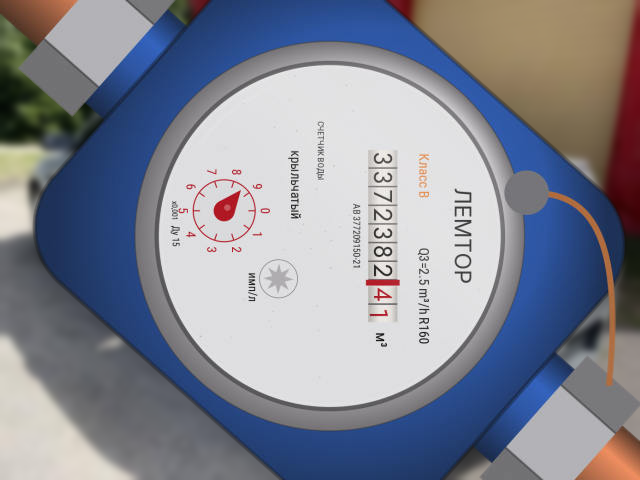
value=3372382.408 unit=m³
